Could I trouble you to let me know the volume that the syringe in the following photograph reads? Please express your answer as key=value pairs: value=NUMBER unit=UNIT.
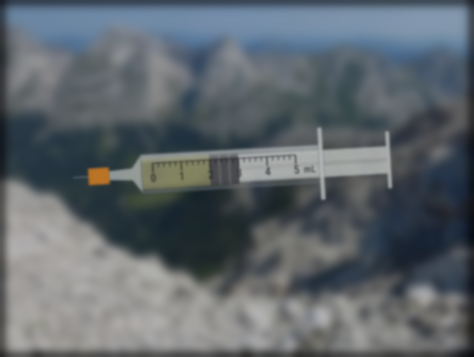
value=2 unit=mL
